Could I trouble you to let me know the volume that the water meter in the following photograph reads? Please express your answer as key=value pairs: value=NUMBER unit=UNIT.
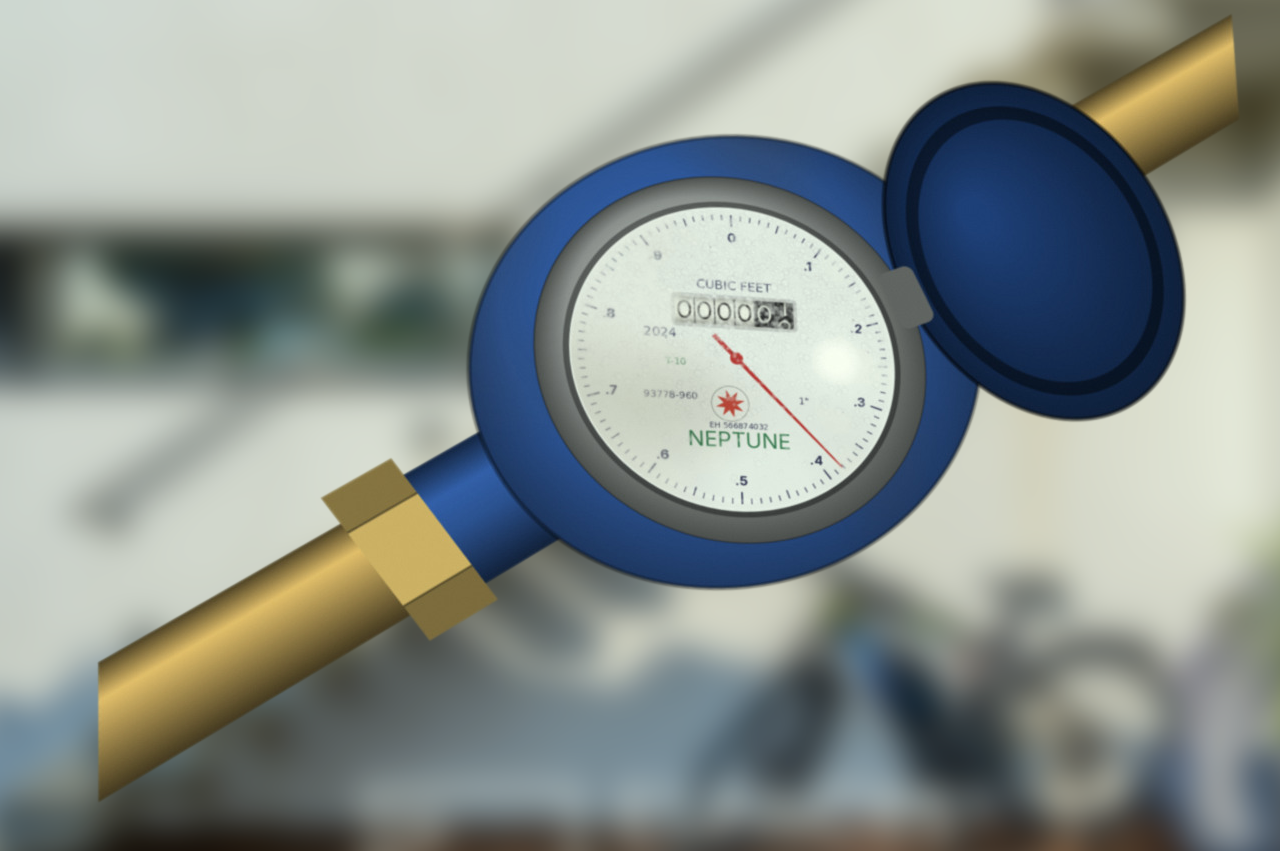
value=1.38 unit=ft³
